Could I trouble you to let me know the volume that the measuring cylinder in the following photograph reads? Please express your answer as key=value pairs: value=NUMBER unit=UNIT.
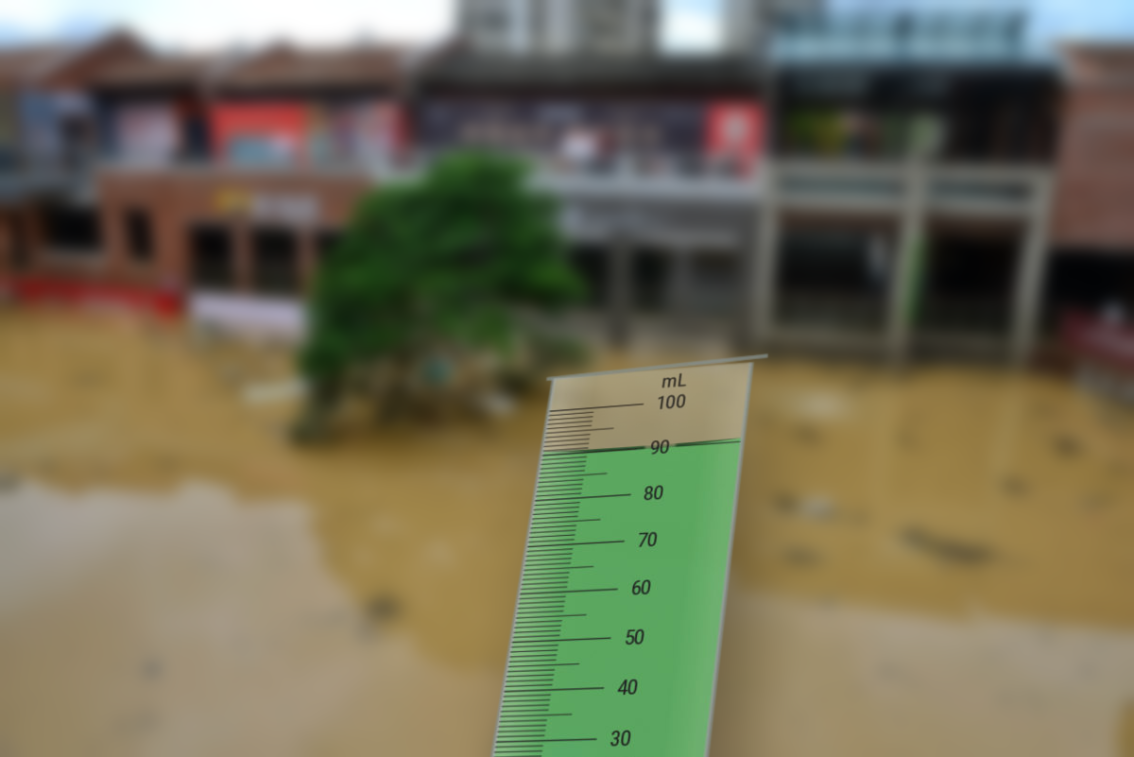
value=90 unit=mL
